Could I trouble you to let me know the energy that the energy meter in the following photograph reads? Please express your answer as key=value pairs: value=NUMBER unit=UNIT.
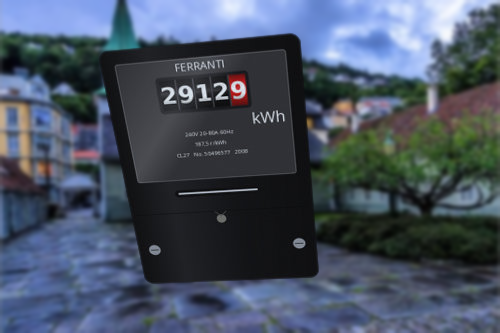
value=2912.9 unit=kWh
